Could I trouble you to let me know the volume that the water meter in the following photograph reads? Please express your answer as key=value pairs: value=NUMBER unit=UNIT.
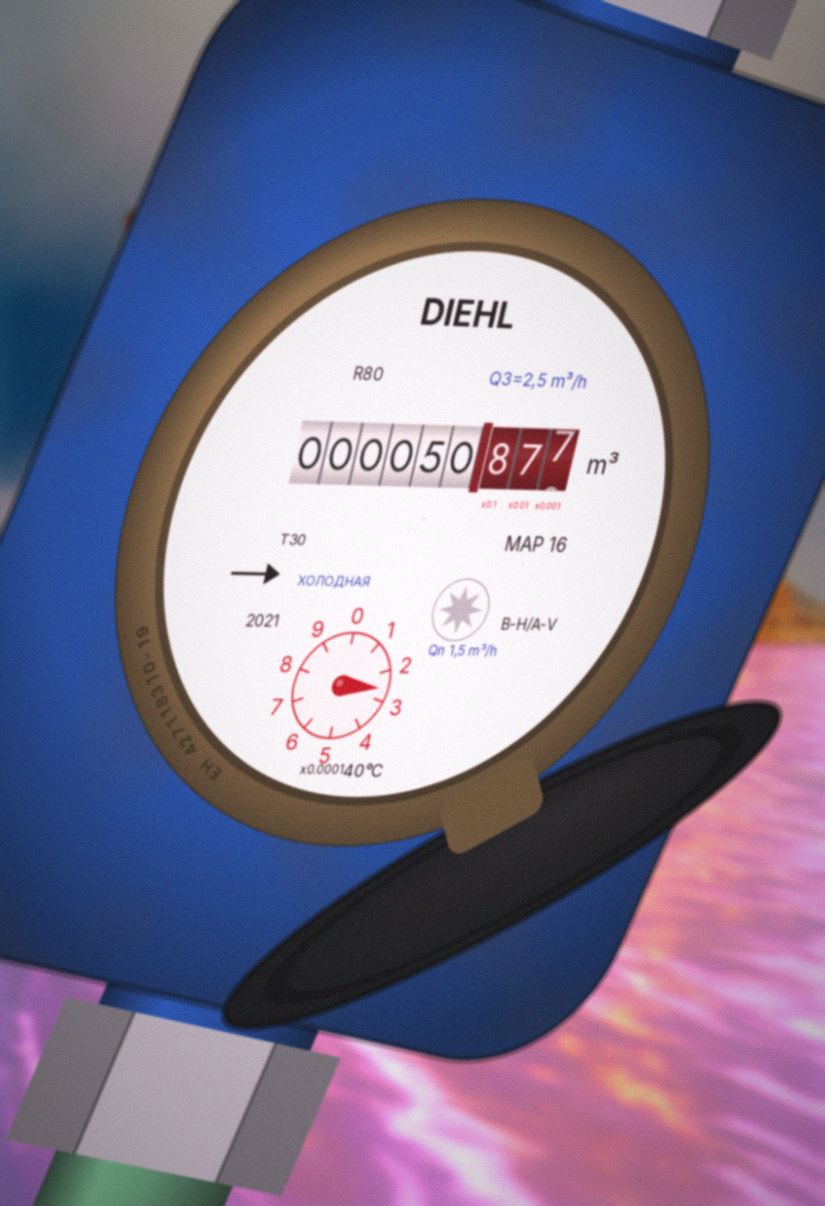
value=50.8772 unit=m³
